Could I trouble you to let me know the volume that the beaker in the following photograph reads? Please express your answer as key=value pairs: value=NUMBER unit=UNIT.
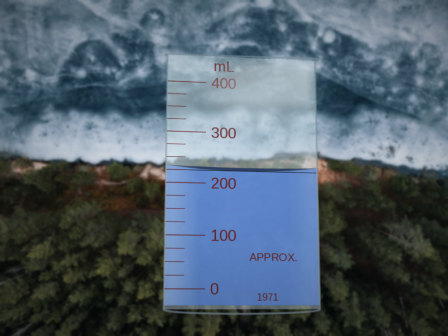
value=225 unit=mL
